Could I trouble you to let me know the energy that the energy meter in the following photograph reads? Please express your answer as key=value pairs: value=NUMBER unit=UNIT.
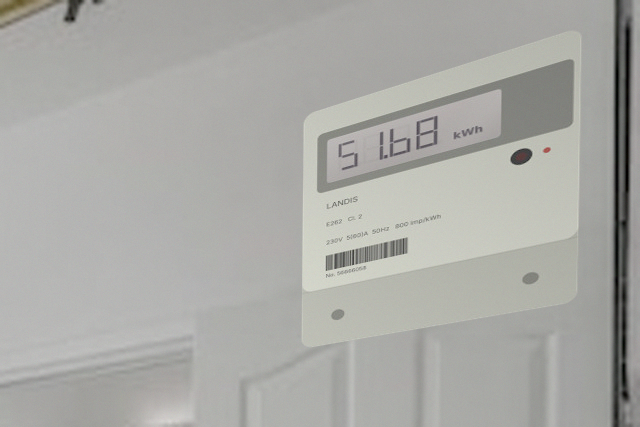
value=51.68 unit=kWh
